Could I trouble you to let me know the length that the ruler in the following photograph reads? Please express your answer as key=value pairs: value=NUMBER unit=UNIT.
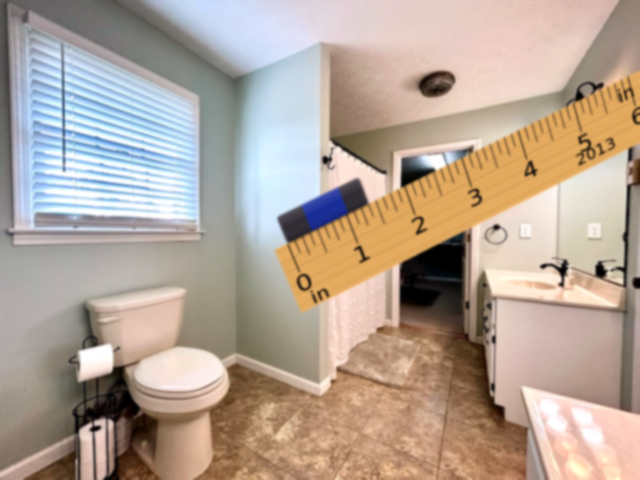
value=1.375 unit=in
